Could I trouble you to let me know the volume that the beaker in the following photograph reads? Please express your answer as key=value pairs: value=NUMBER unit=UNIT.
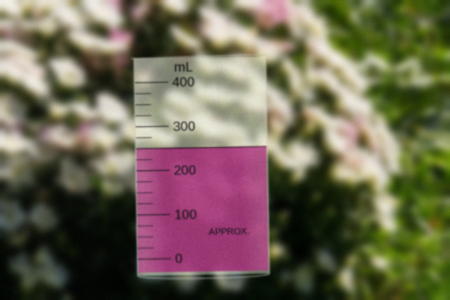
value=250 unit=mL
